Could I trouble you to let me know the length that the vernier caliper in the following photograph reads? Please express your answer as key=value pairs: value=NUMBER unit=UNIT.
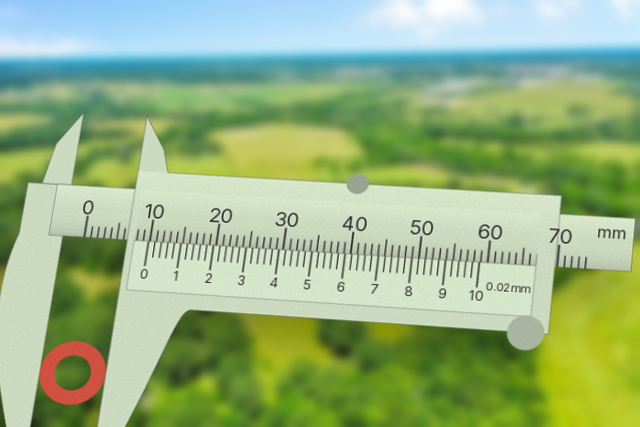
value=9.8 unit=mm
